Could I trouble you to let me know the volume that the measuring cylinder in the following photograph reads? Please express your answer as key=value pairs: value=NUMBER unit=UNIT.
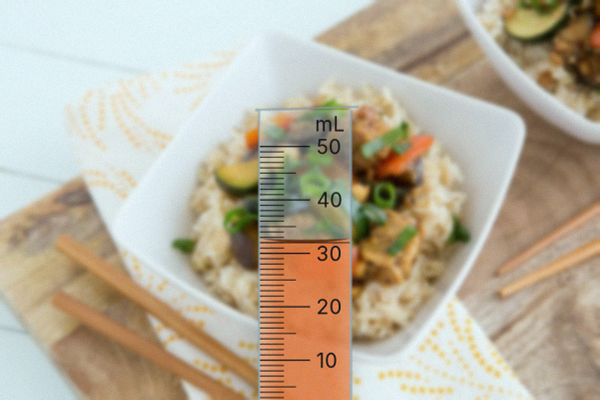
value=32 unit=mL
